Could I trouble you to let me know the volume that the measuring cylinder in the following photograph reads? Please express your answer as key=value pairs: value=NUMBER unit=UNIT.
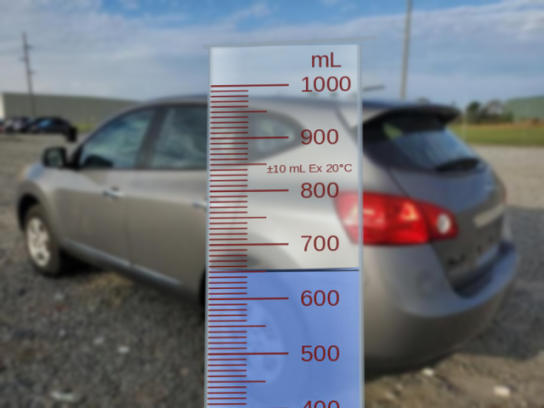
value=650 unit=mL
